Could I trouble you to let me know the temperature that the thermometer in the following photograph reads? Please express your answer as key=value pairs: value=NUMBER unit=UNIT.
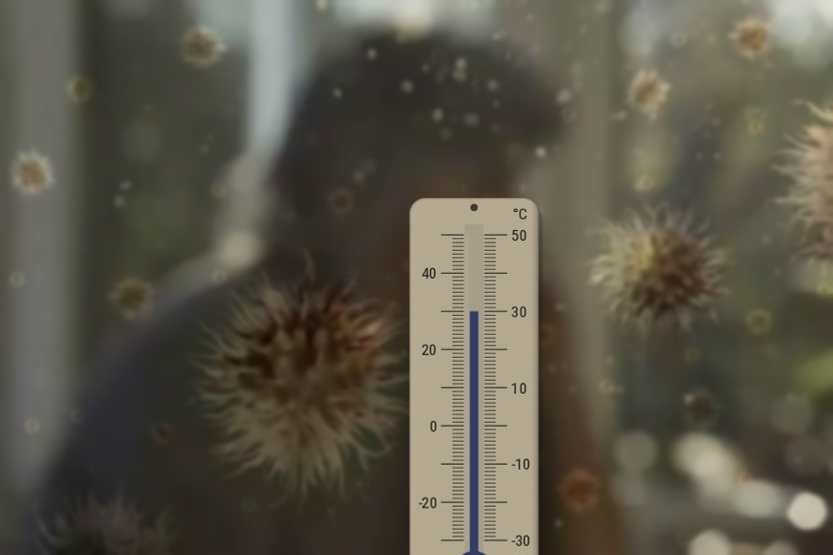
value=30 unit=°C
